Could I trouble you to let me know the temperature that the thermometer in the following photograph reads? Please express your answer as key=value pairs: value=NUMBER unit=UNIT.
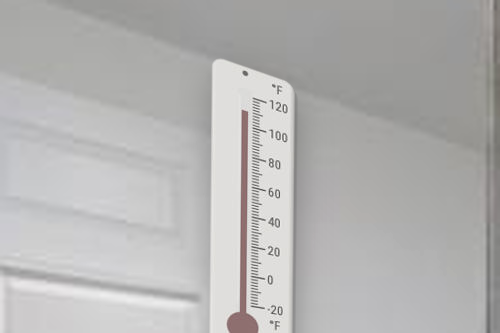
value=110 unit=°F
